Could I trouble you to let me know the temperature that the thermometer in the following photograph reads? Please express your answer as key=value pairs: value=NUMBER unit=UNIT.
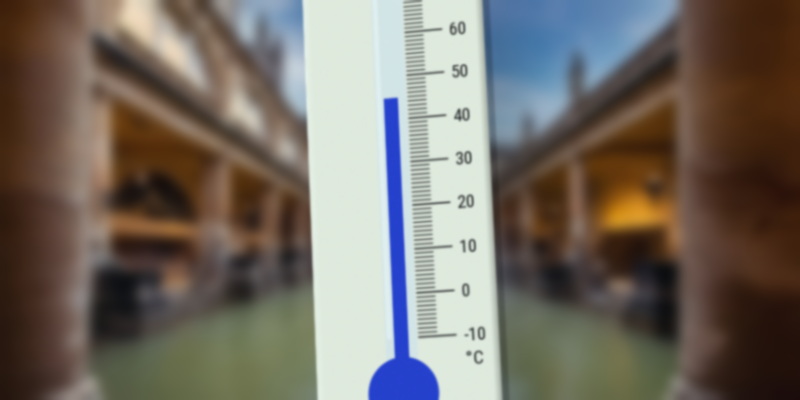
value=45 unit=°C
